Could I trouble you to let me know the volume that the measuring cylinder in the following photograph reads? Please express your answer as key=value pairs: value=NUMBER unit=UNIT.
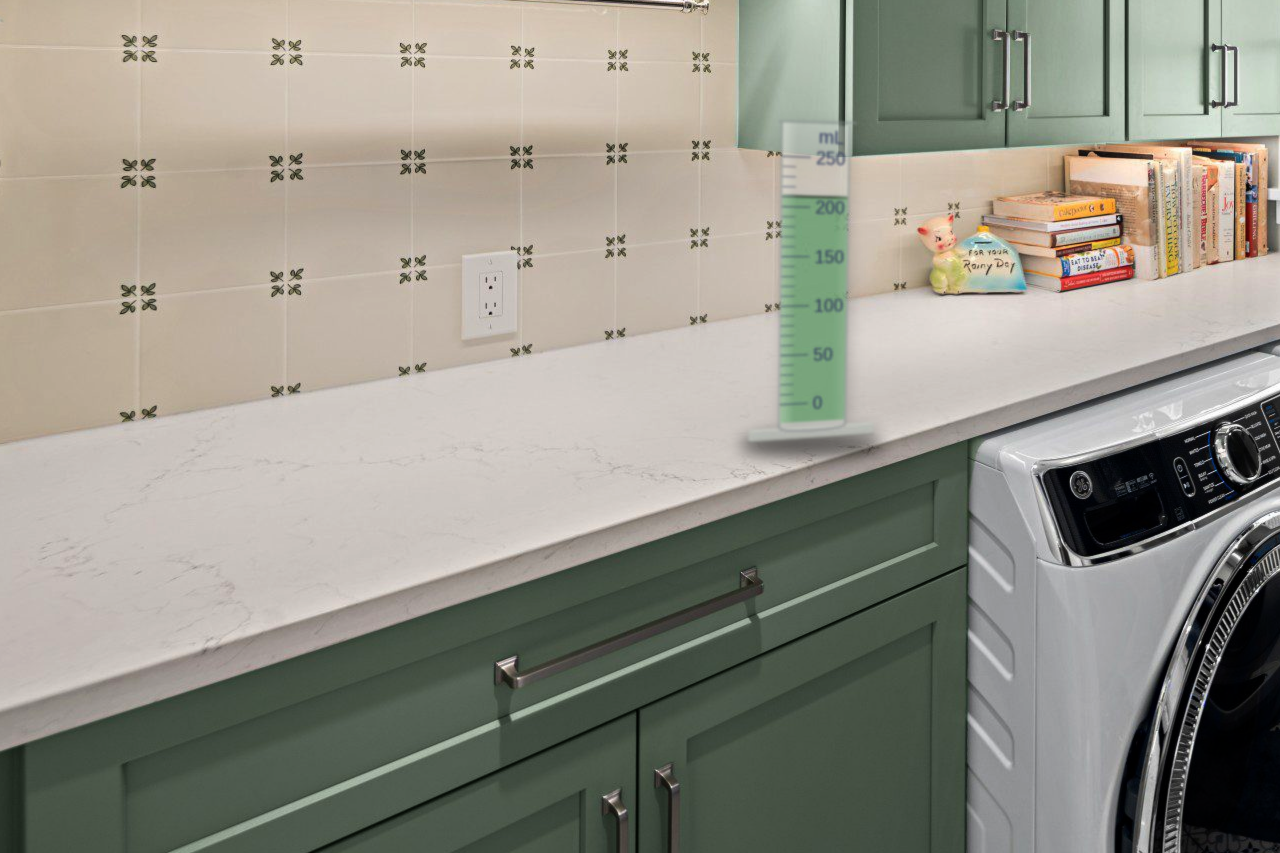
value=210 unit=mL
